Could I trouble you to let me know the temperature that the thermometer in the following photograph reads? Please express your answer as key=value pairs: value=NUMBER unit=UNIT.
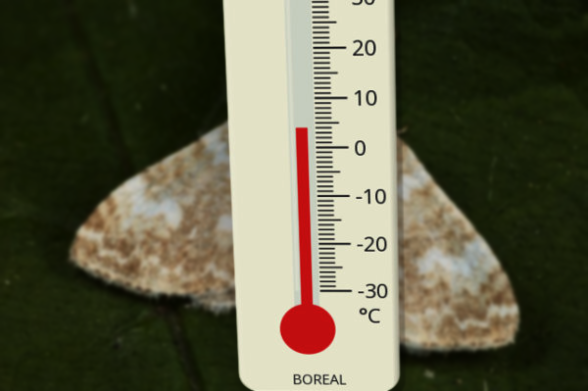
value=4 unit=°C
